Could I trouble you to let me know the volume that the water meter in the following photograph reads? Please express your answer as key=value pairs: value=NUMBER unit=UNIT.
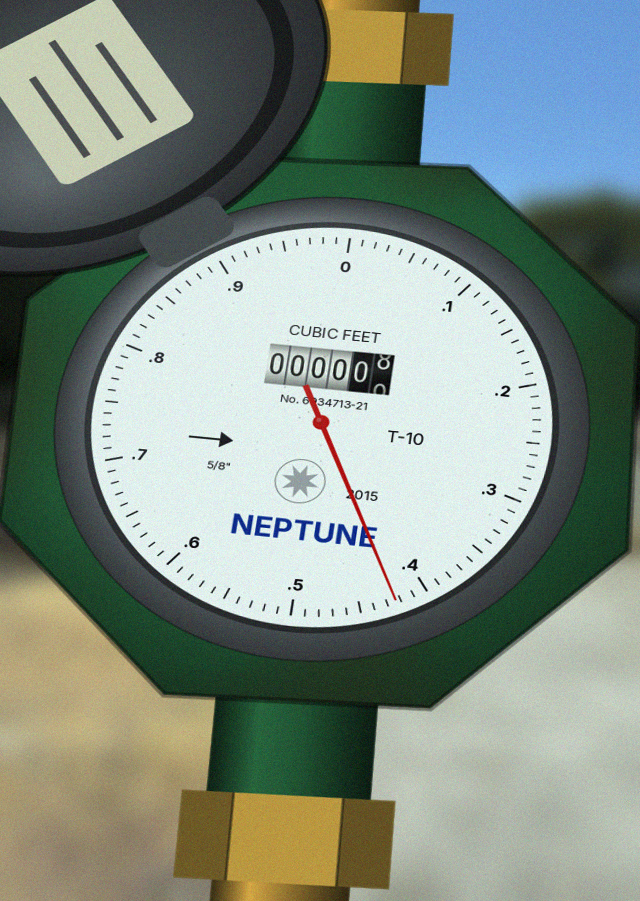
value=8.42 unit=ft³
